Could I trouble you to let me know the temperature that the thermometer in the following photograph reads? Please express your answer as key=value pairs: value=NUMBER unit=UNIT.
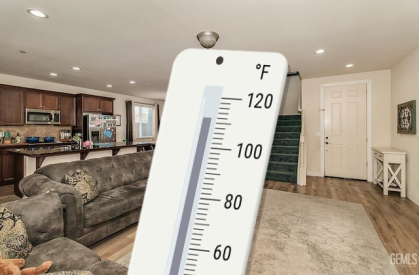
value=112 unit=°F
